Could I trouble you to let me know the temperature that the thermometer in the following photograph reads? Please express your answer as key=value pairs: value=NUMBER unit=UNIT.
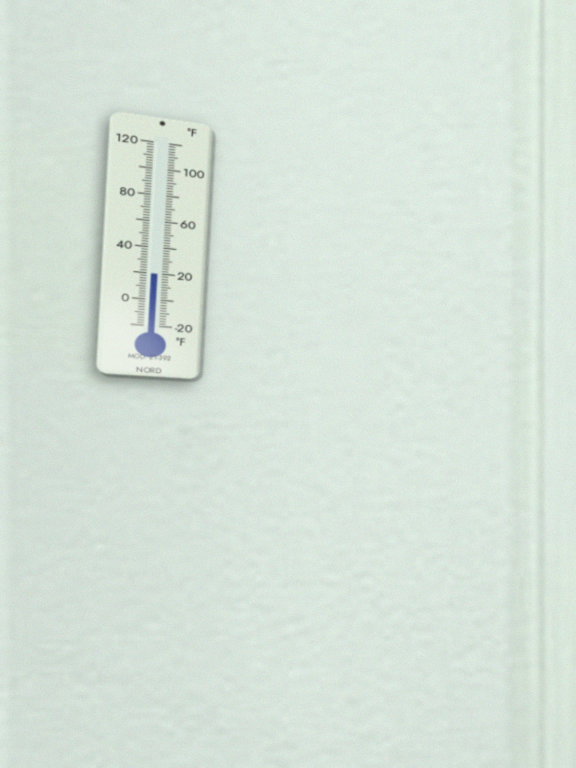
value=20 unit=°F
